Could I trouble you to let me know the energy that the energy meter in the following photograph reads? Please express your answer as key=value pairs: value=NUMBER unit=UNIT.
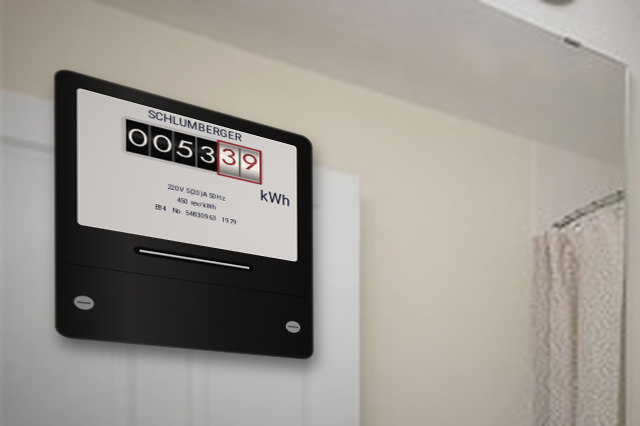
value=53.39 unit=kWh
